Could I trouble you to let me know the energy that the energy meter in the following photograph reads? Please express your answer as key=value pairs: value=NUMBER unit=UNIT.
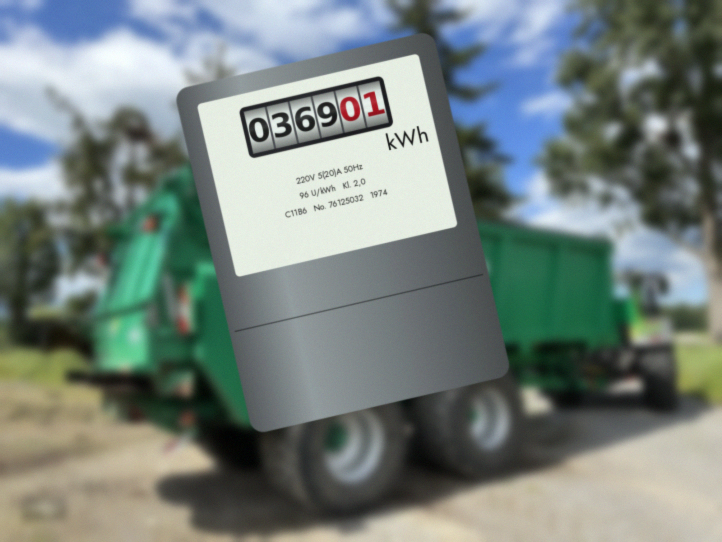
value=369.01 unit=kWh
